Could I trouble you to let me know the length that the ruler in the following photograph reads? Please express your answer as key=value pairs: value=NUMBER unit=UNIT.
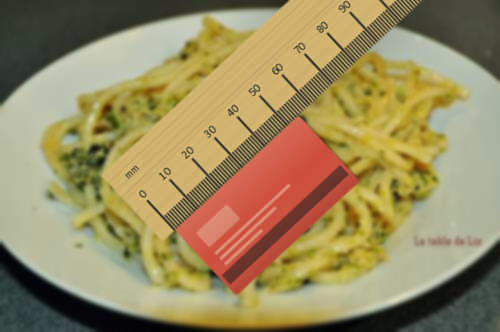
value=55 unit=mm
